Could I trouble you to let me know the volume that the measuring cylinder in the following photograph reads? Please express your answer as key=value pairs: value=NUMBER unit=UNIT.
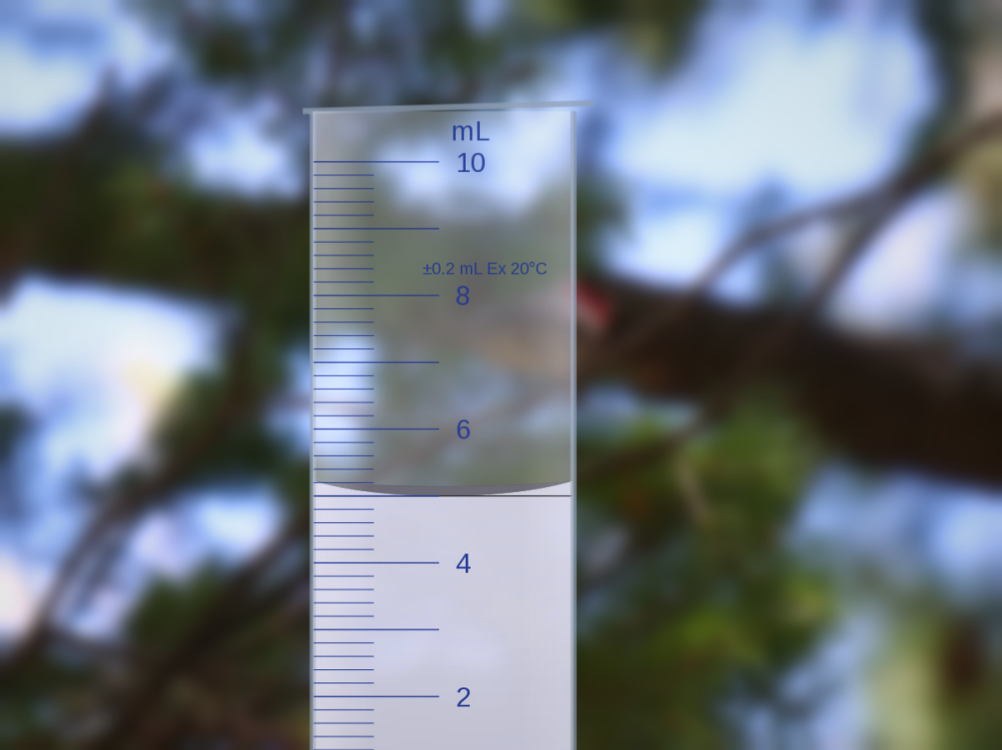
value=5 unit=mL
